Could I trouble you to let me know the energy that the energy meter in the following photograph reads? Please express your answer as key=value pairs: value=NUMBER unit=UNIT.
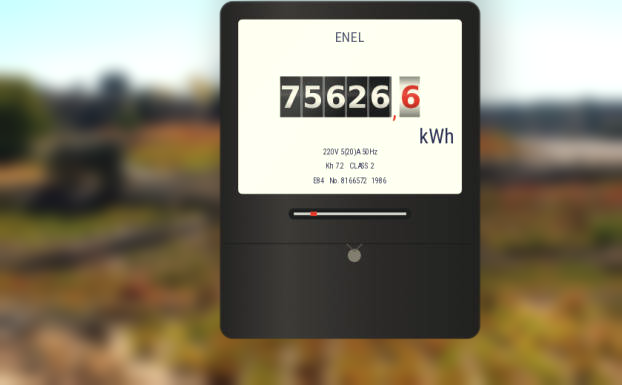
value=75626.6 unit=kWh
